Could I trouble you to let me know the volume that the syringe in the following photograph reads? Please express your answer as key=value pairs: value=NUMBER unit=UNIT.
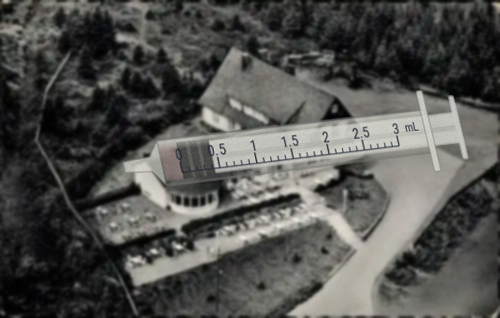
value=0 unit=mL
